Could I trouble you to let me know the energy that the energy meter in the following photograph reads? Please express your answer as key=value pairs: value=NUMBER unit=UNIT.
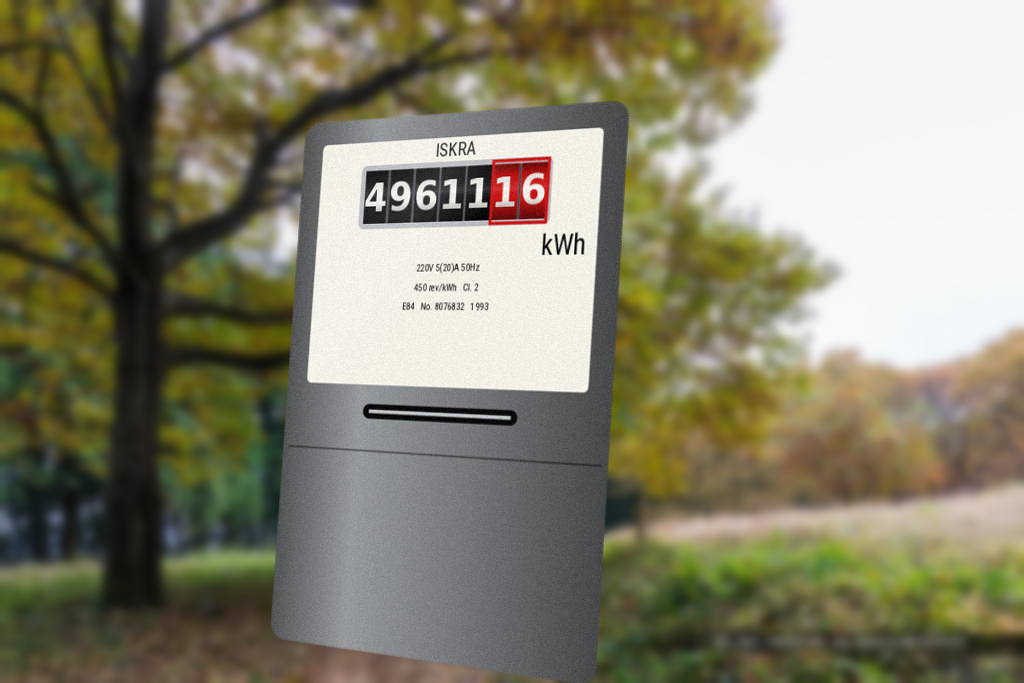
value=49611.16 unit=kWh
